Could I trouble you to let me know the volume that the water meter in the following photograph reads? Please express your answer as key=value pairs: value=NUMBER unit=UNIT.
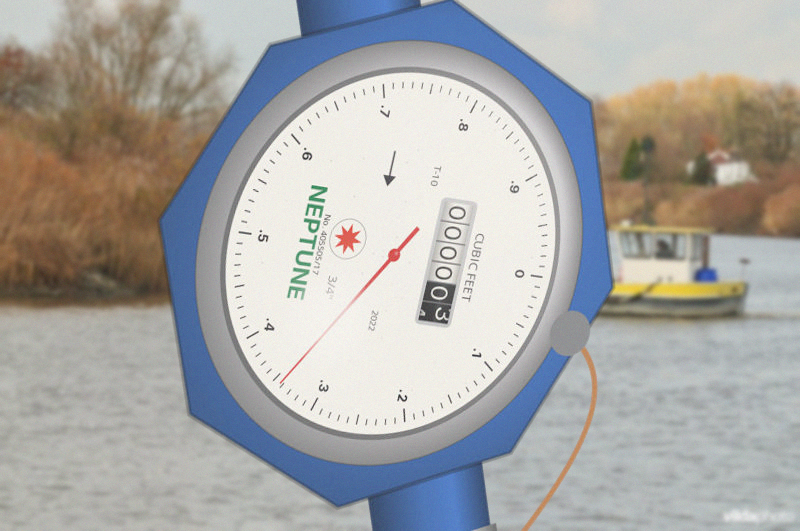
value=3.34 unit=ft³
